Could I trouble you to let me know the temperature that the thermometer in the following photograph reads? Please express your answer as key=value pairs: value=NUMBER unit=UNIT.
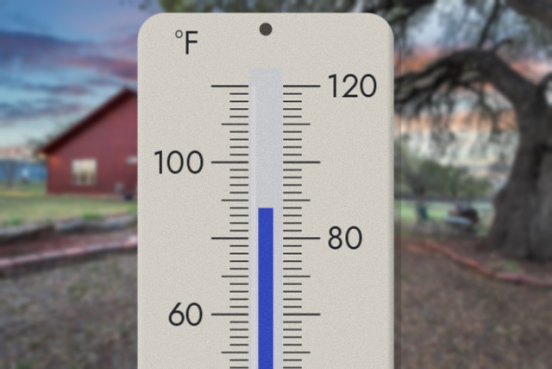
value=88 unit=°F
